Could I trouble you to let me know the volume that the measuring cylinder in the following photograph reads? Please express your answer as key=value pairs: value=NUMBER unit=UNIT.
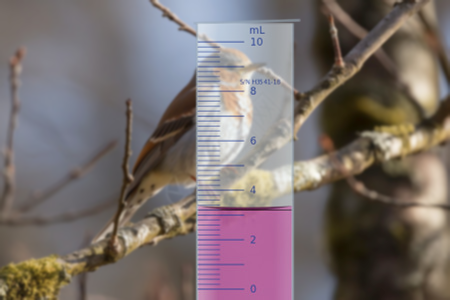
value=3.2 unit=mL
